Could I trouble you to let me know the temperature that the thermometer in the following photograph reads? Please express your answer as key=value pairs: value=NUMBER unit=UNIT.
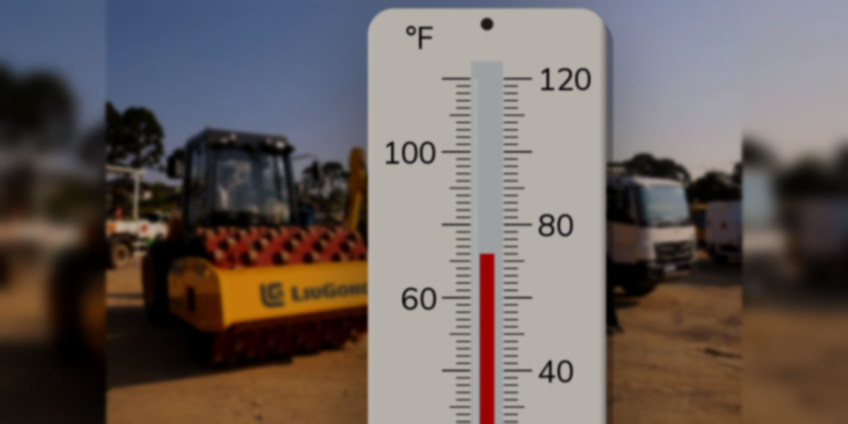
value=72 unit=°F
